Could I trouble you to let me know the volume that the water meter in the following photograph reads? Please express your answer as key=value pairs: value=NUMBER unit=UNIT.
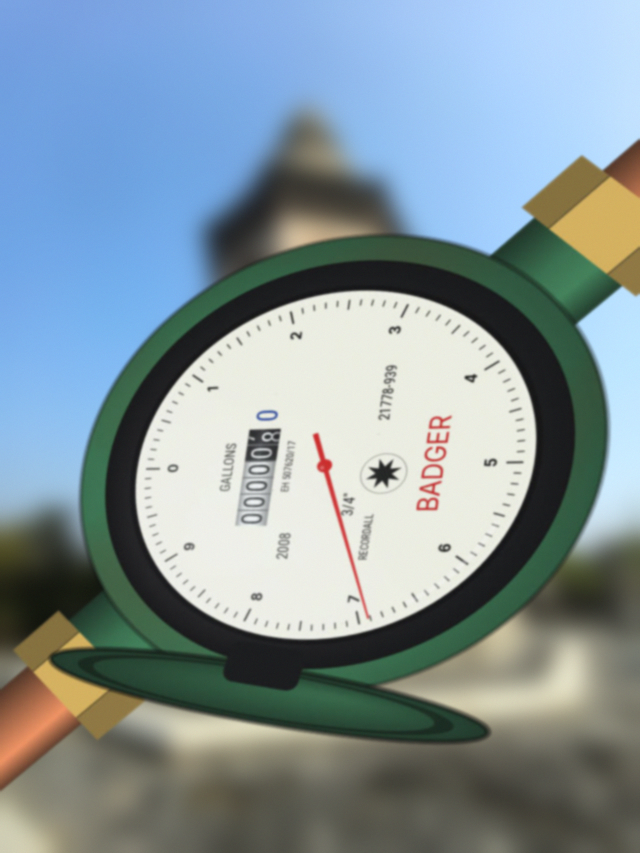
value=76.9 unit=gal
